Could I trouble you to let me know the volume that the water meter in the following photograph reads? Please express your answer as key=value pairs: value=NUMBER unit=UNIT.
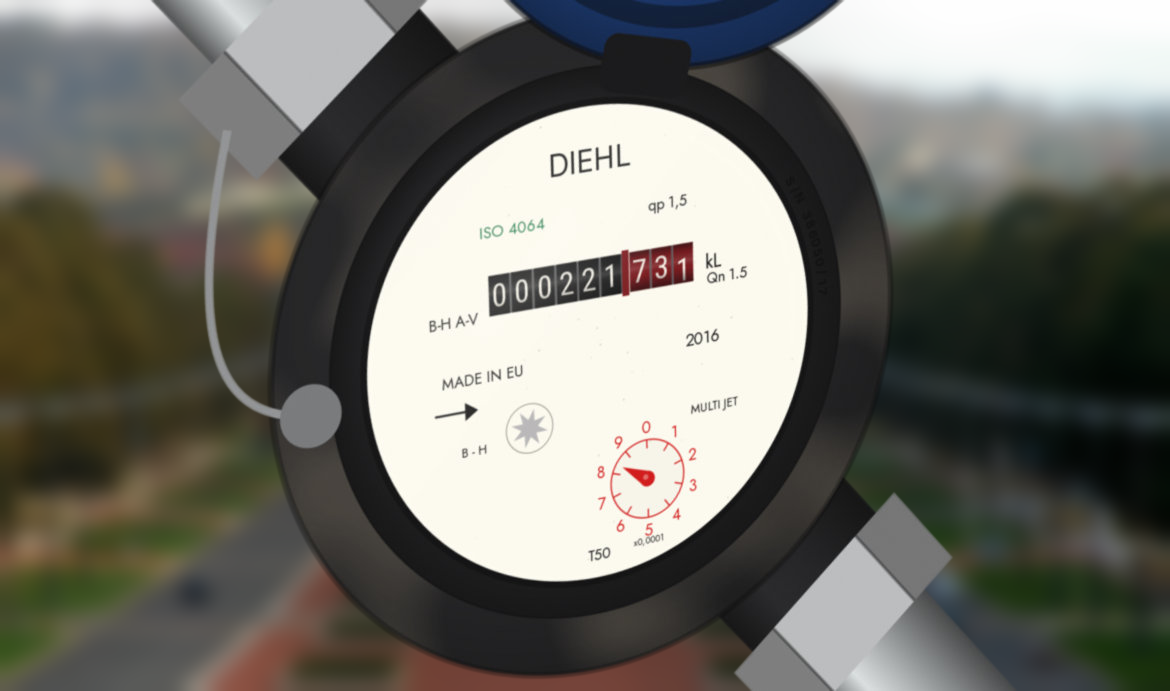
value=221.7308 unit=kL
